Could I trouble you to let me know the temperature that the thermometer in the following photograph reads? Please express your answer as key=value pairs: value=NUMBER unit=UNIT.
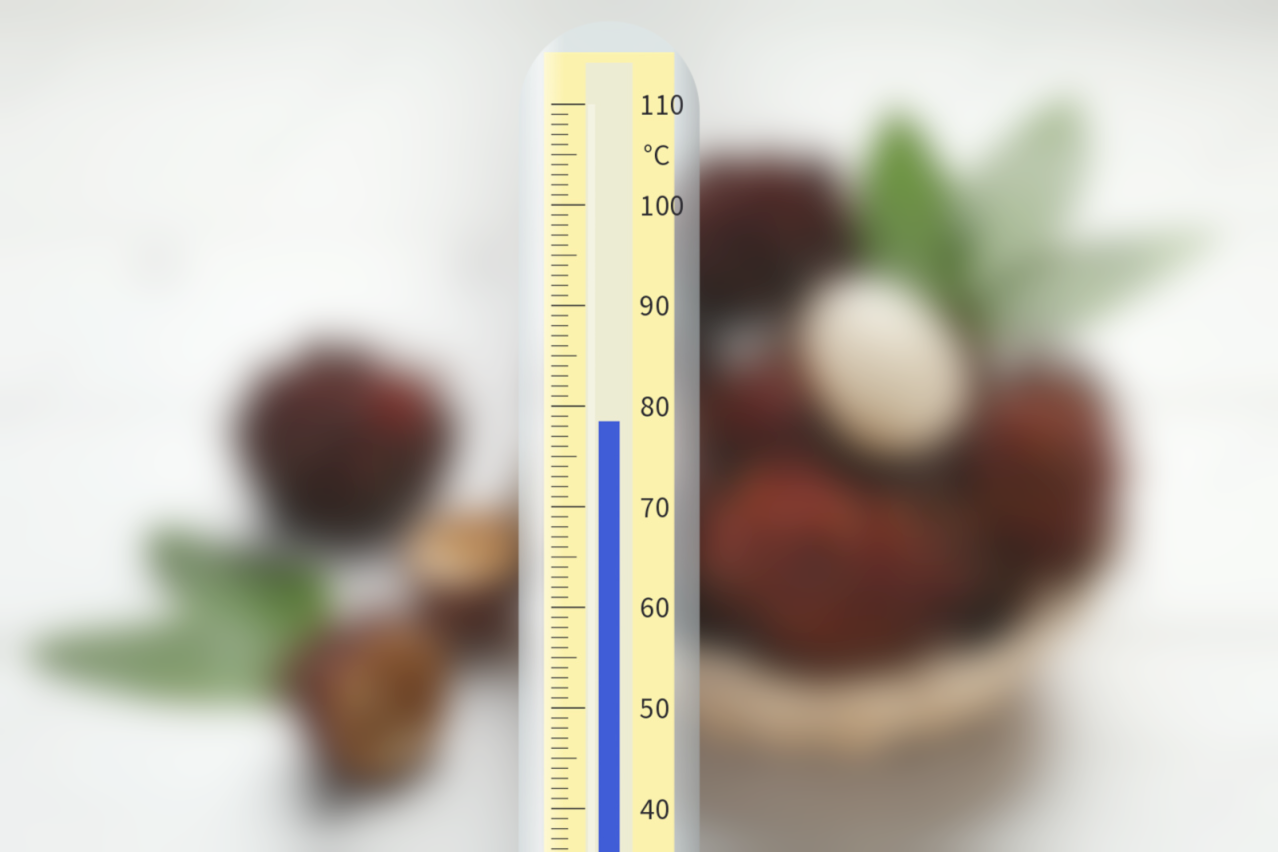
value=78.5 unit=°C
